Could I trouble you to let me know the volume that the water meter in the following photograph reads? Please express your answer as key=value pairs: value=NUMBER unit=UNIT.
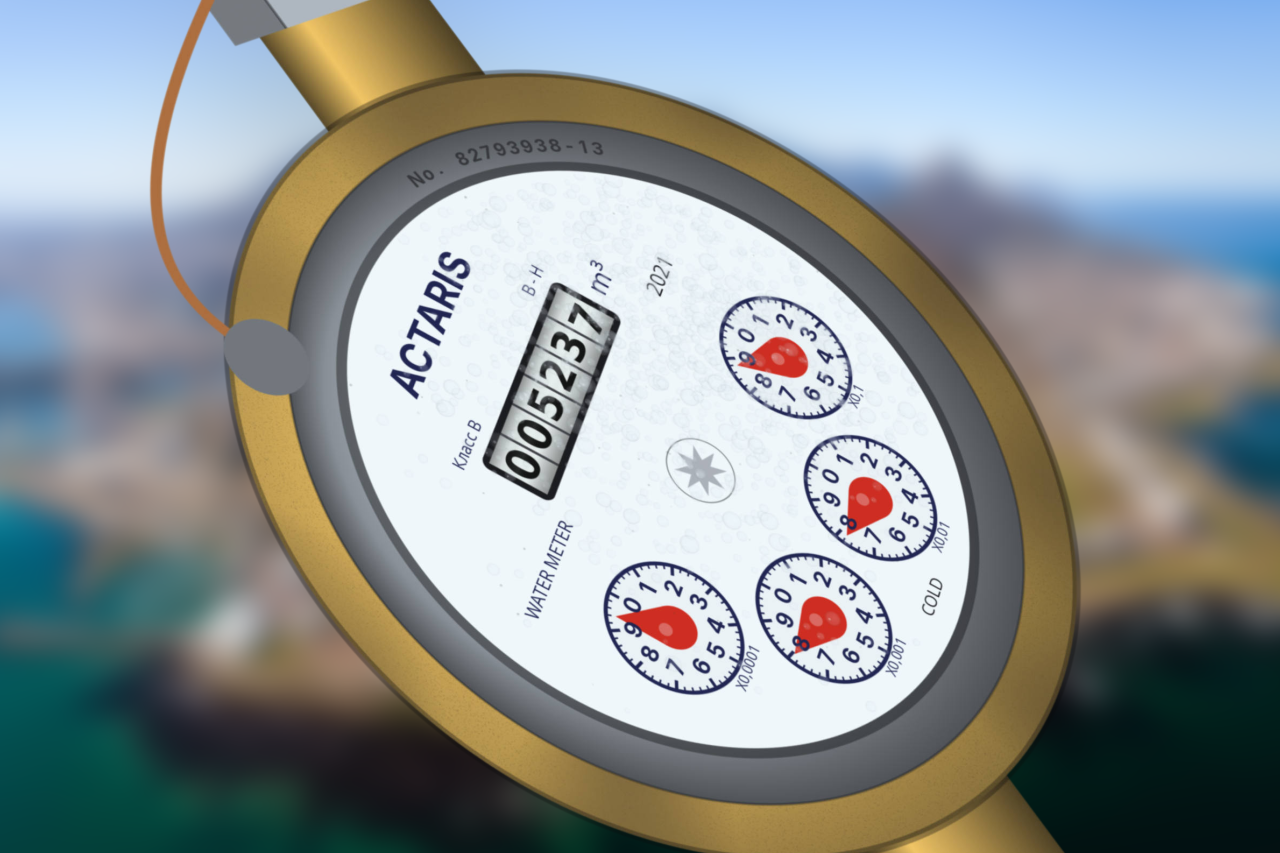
value=5236.8779 unit=m³
